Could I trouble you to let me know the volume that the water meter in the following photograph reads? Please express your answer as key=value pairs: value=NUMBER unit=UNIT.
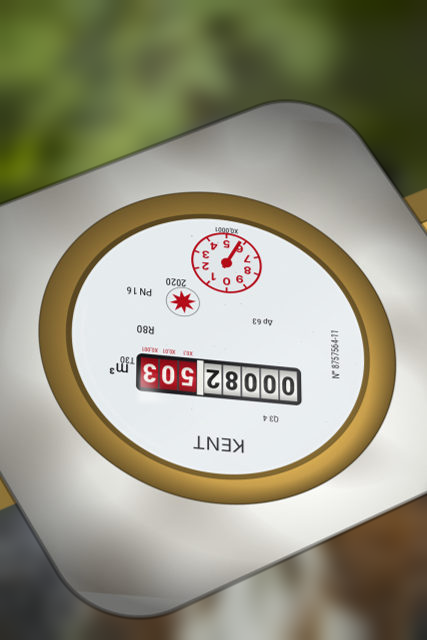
value=82.5035 unit=m³
